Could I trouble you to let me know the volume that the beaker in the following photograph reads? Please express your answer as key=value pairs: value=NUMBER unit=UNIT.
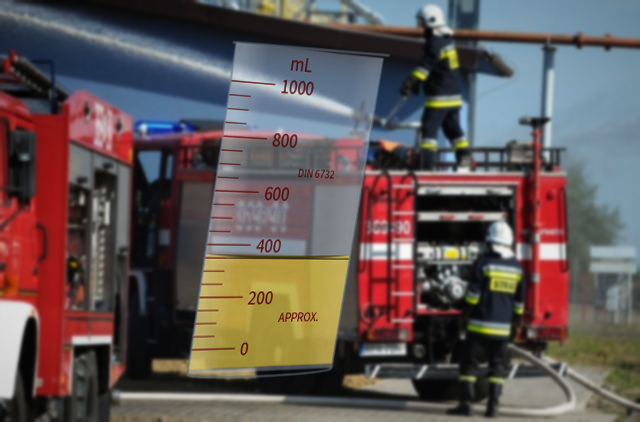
value=350 unit=mL
